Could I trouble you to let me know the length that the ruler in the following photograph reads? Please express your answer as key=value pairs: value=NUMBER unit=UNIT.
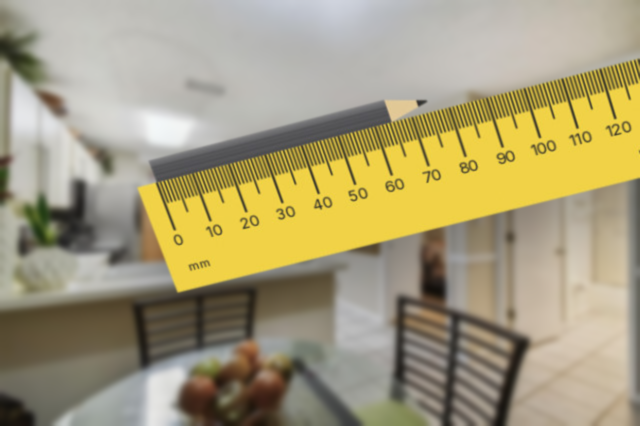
value=75 unit=mm
